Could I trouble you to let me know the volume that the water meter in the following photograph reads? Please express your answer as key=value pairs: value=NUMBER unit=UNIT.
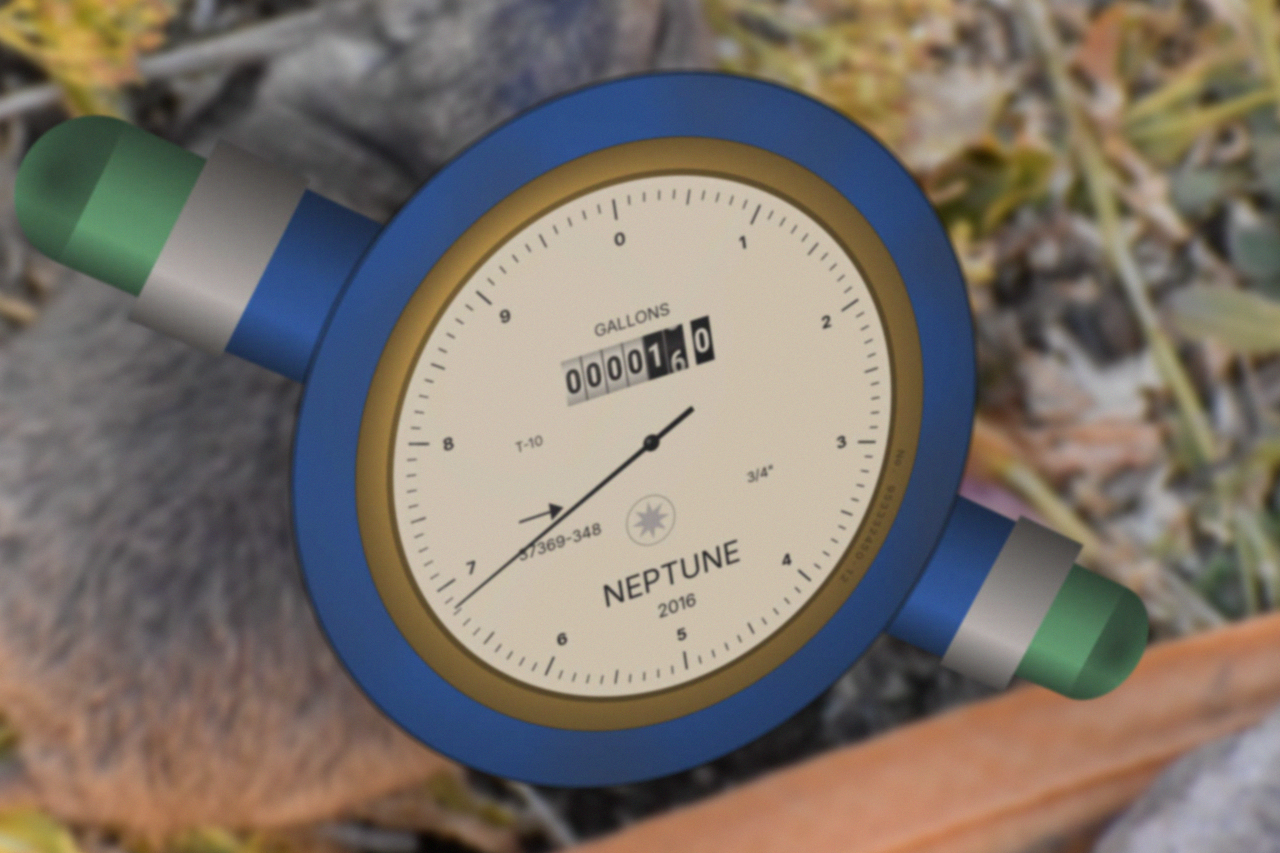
value=156.8 unit=gal
